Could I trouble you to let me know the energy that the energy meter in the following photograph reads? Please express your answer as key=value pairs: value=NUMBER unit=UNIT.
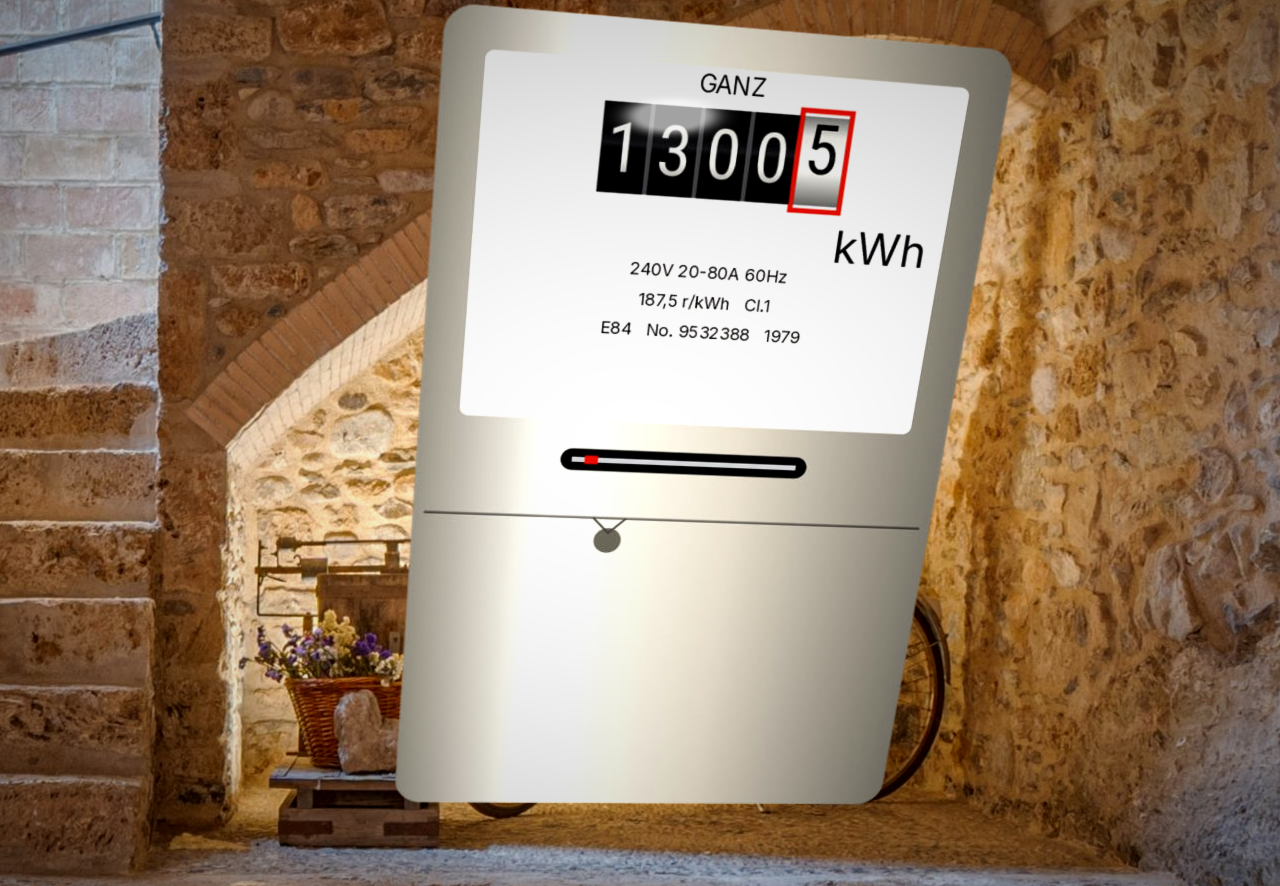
value=1300.5 unit=kWh
